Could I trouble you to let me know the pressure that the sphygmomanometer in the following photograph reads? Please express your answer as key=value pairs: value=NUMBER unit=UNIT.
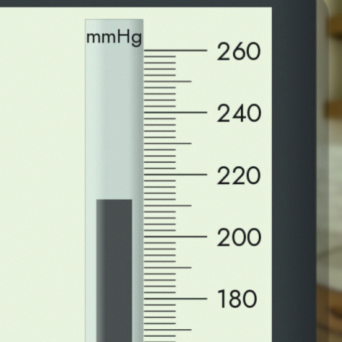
value=212 unit=mmHg
